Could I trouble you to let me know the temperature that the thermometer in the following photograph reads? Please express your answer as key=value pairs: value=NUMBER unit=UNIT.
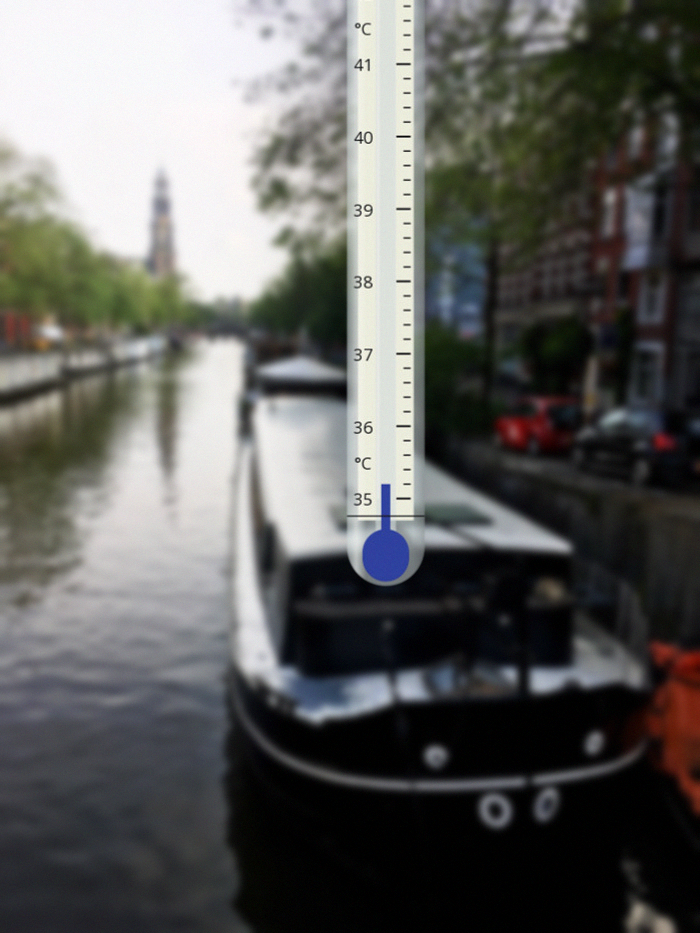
value=35.2 unit=°C
